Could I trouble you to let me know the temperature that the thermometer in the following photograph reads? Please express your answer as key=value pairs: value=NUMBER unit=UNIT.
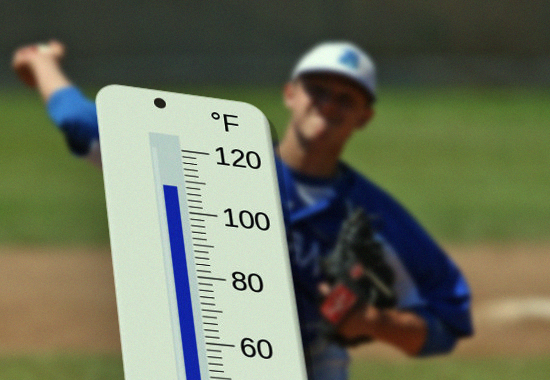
value=108 unit=°F
